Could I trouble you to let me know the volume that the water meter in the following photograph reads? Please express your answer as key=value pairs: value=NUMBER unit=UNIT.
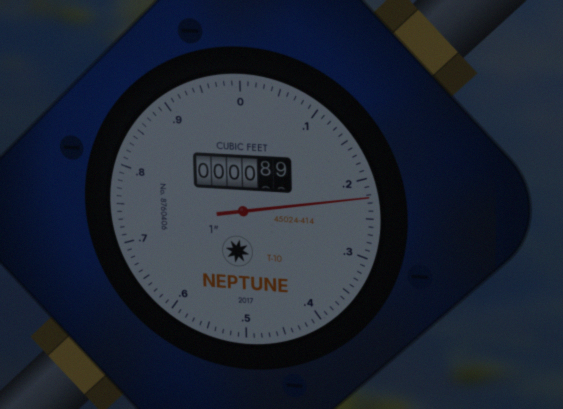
value=89.22 unit=ft³
